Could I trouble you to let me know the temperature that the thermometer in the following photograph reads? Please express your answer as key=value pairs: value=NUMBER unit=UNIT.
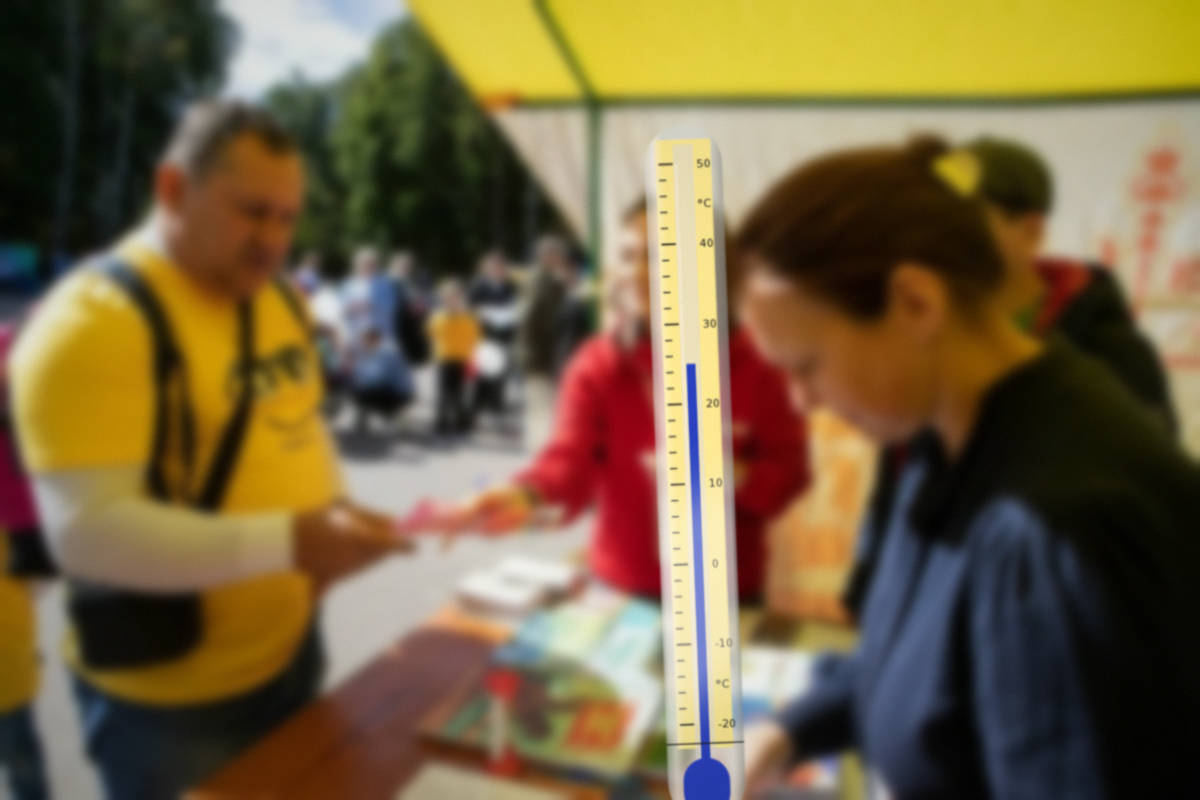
value=25 unit=°C
